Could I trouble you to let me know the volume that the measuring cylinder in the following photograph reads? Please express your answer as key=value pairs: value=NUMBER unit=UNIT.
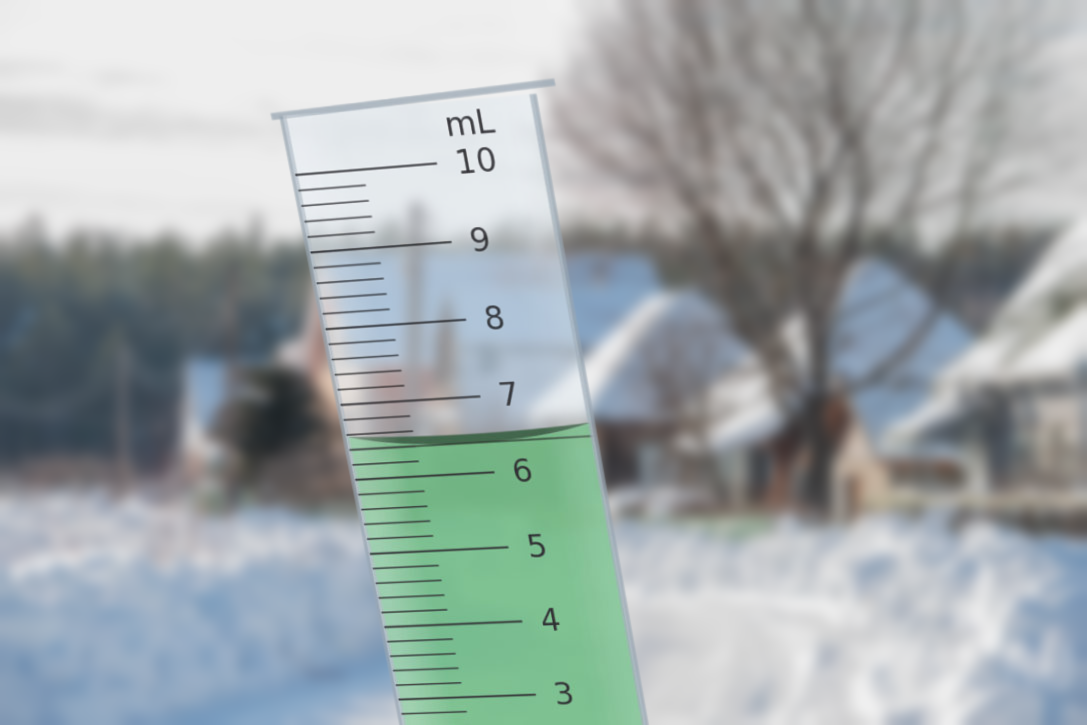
value=6.4 unit=mL
